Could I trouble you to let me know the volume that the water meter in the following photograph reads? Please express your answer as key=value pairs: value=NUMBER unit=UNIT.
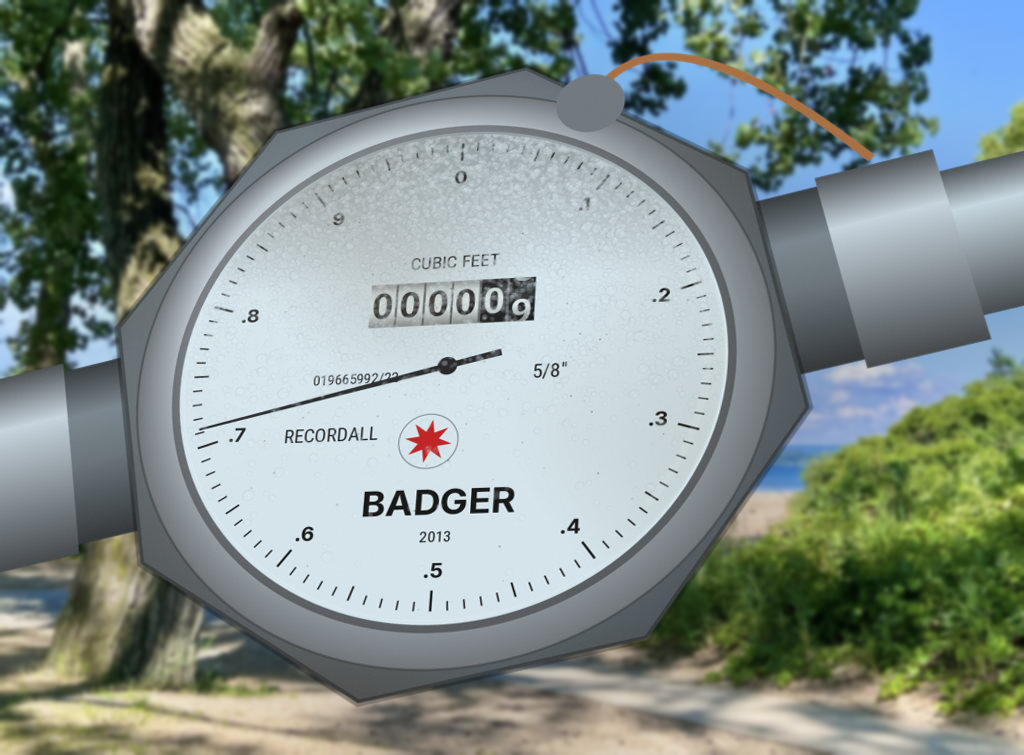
value=8.71 unit=ft³
